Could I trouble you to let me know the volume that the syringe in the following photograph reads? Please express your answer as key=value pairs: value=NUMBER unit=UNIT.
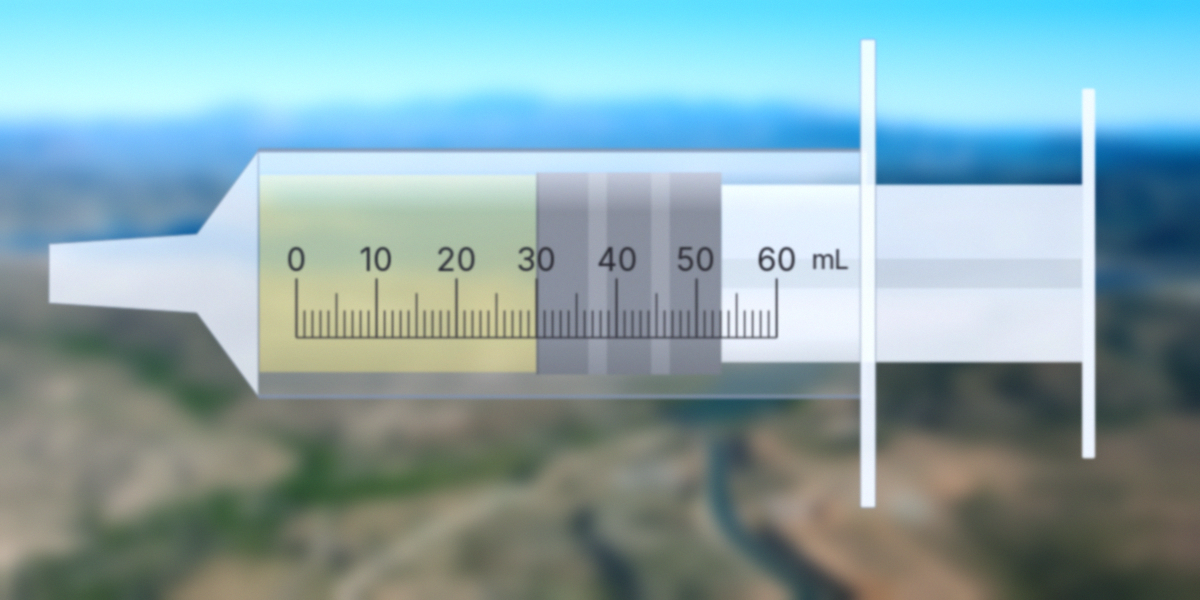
value=30 unit=mL
